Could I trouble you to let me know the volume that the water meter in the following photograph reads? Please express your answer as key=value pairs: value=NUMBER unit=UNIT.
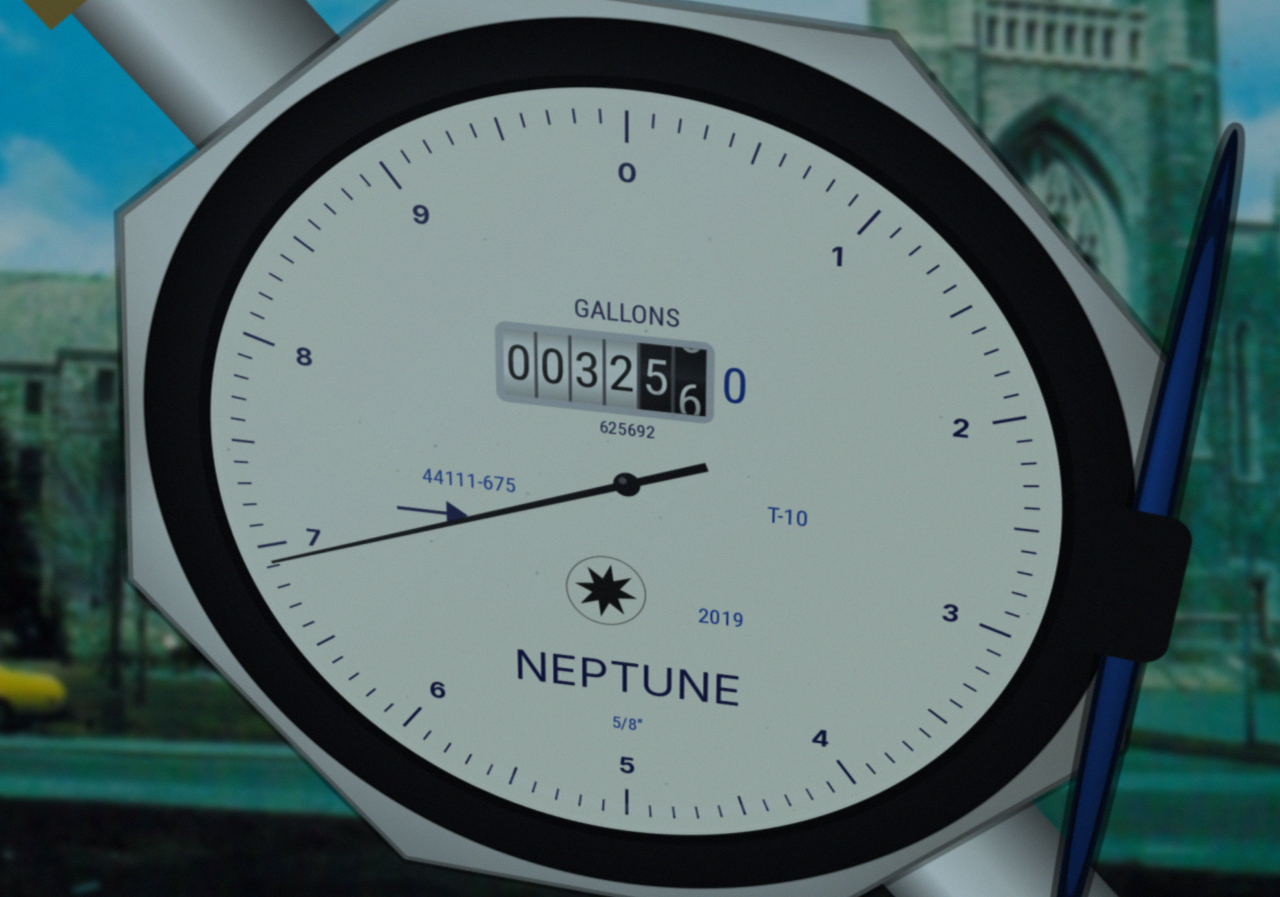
value=32556.9 unit=gal
